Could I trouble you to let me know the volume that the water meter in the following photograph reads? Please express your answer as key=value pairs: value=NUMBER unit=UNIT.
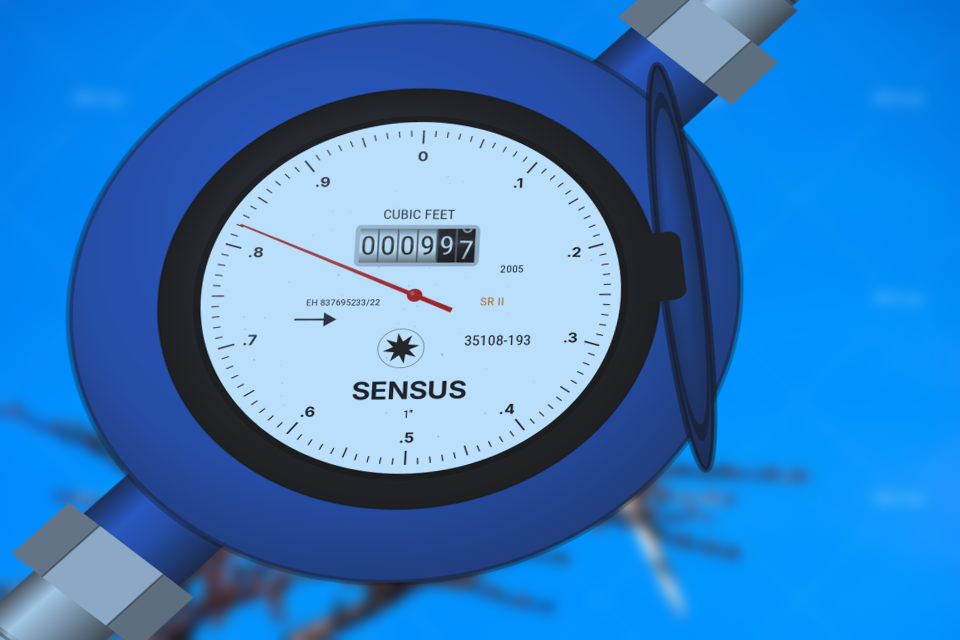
value=996.82 unit=ft³
